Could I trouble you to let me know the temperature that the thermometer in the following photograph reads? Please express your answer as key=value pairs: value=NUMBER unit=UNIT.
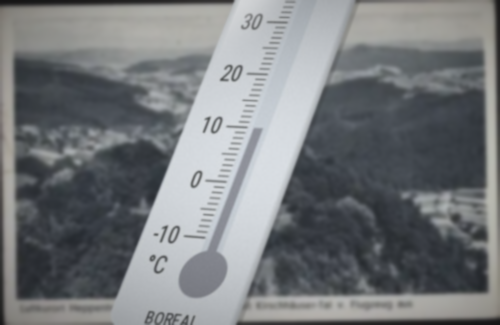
value=10 unit=°C
